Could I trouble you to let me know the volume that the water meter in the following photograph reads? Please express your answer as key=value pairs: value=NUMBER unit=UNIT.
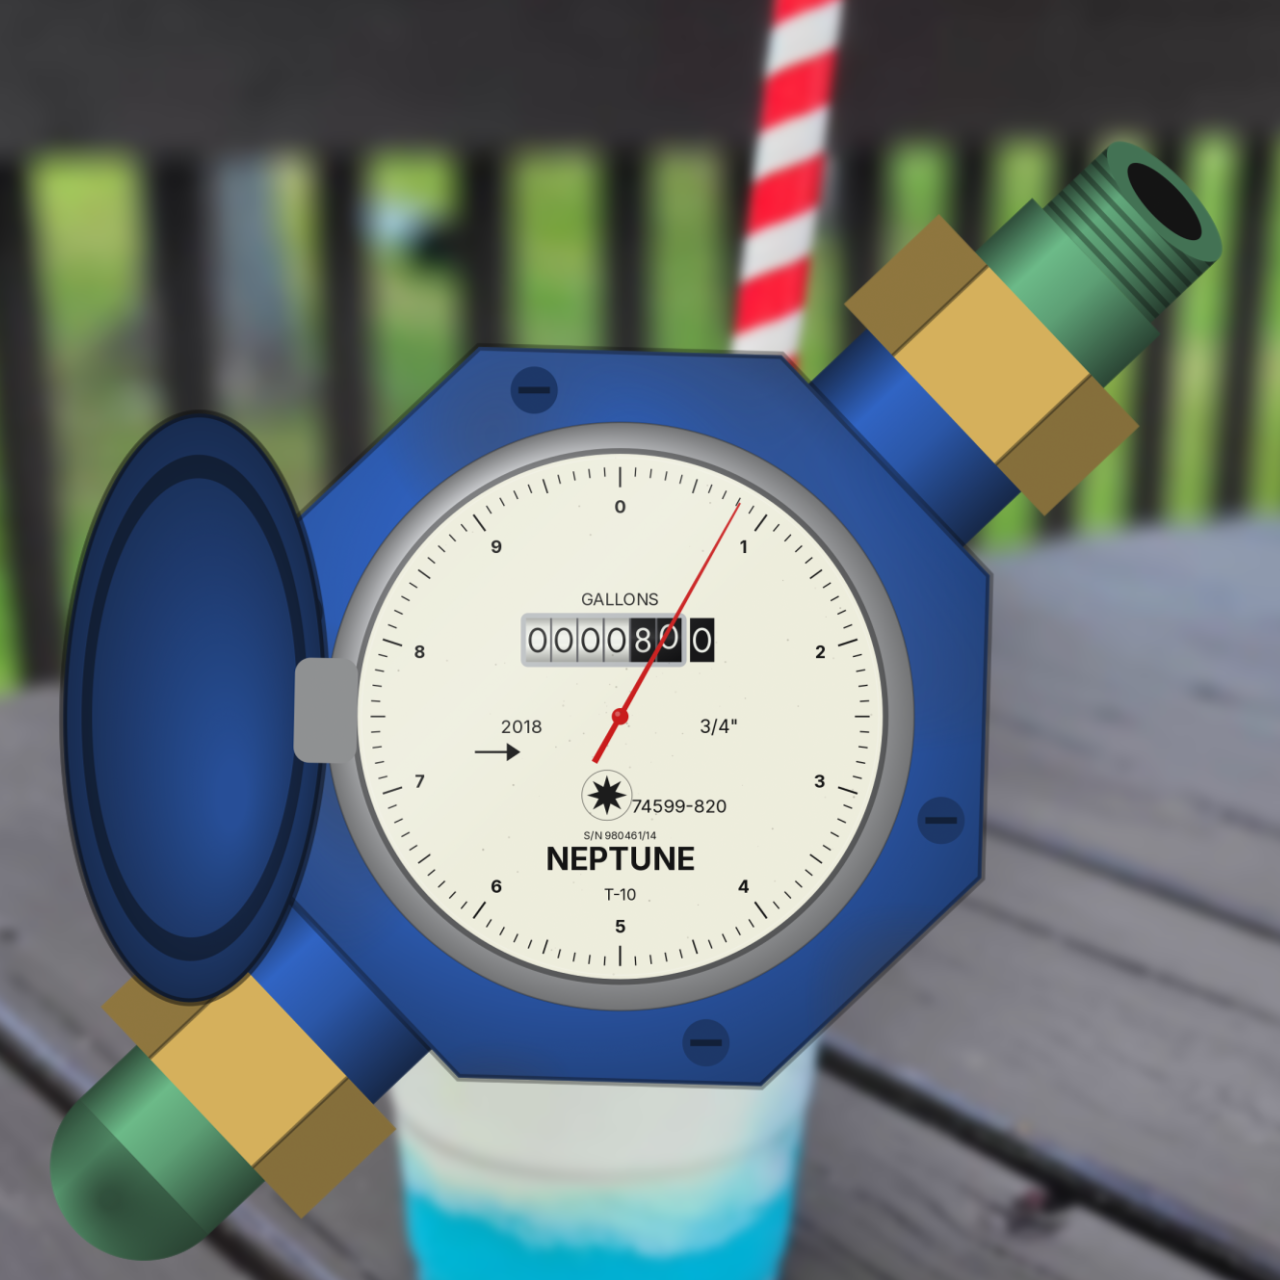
value=800.8 unit=gal
